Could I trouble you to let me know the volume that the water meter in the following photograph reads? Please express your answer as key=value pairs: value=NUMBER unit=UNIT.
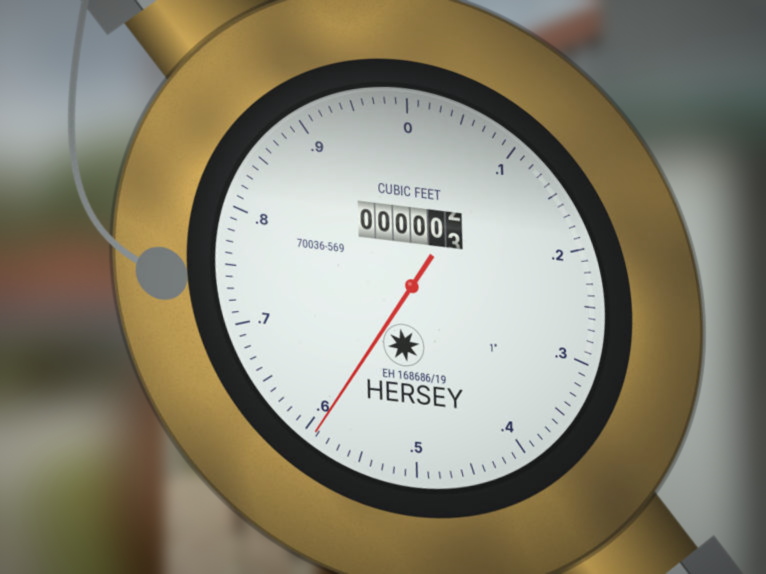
value=2.59 unit=ft³
